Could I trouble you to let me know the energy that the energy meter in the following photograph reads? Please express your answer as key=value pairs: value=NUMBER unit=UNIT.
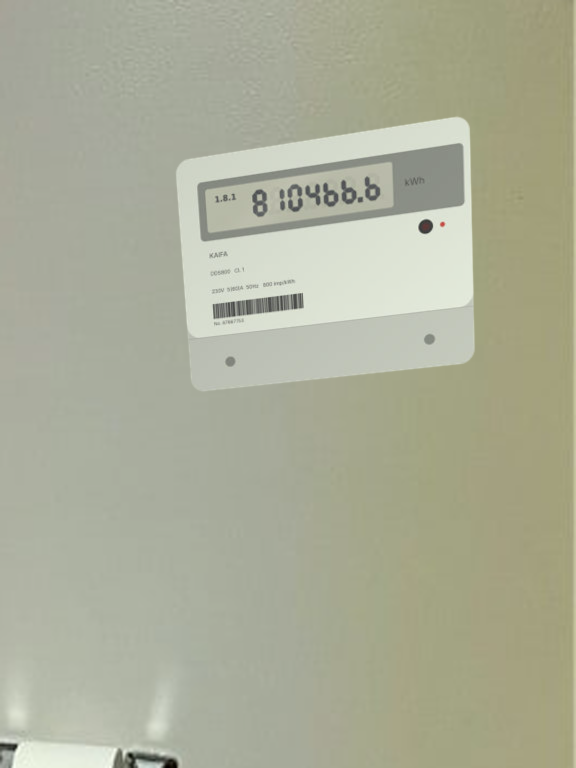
value=810466.6 unit=kWh
